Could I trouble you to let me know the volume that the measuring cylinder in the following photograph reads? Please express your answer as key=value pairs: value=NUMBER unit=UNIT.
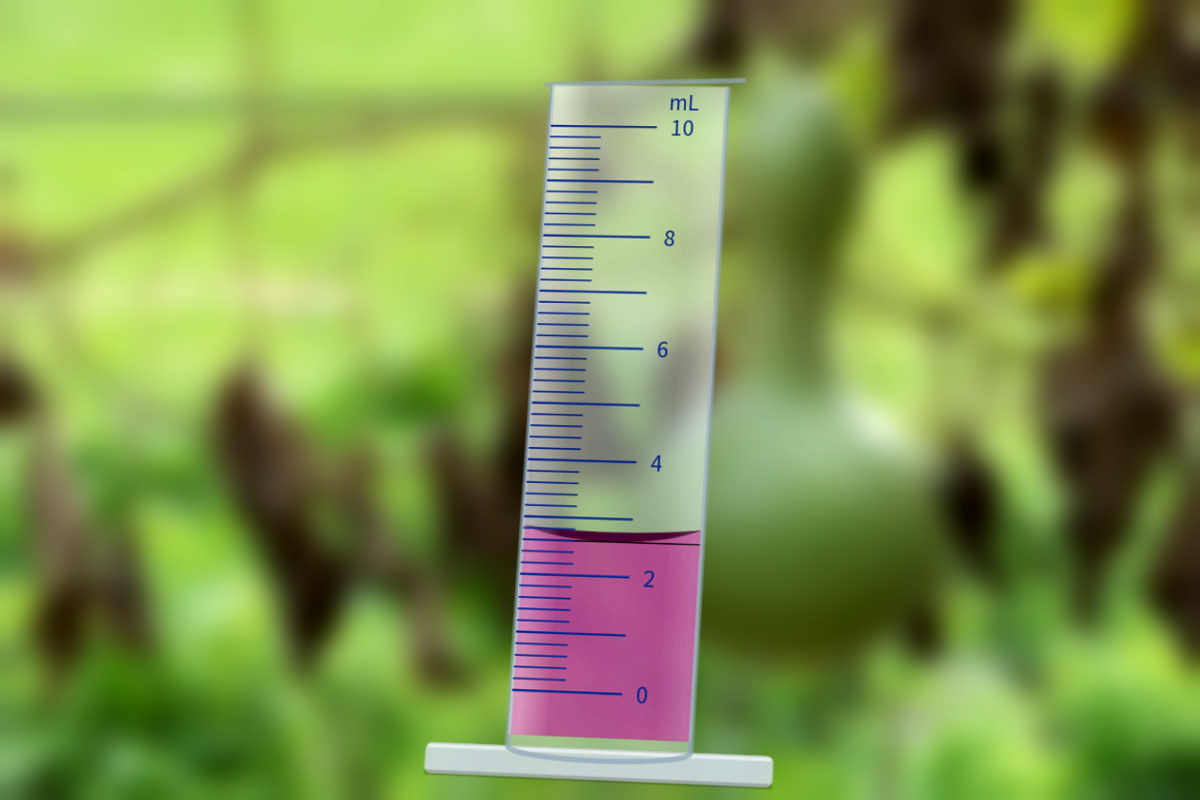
value=2.6 unit=mL
